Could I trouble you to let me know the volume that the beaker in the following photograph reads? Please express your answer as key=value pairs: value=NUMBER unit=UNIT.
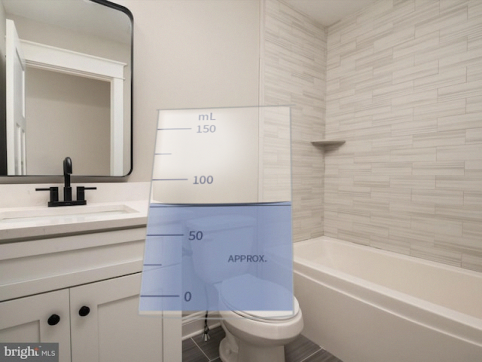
value=75 unit=mL
